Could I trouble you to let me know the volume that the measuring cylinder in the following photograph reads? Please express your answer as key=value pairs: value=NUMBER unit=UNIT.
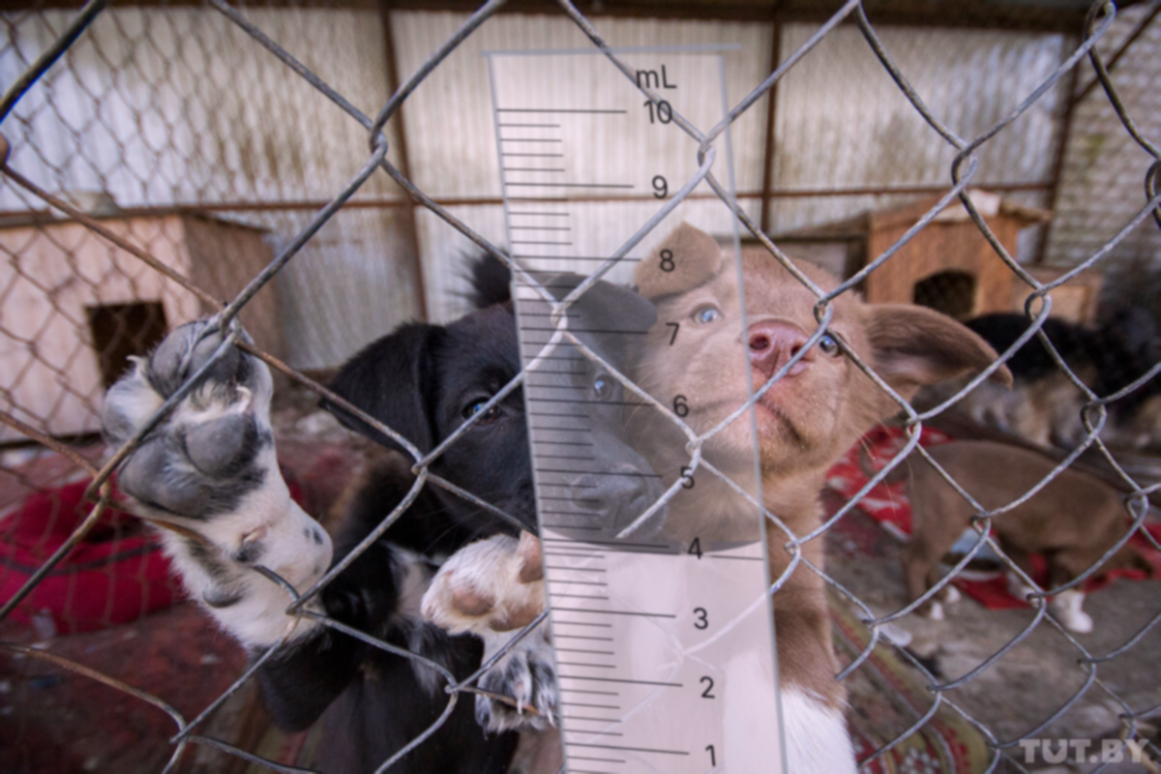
value=3.9 unit=mL
